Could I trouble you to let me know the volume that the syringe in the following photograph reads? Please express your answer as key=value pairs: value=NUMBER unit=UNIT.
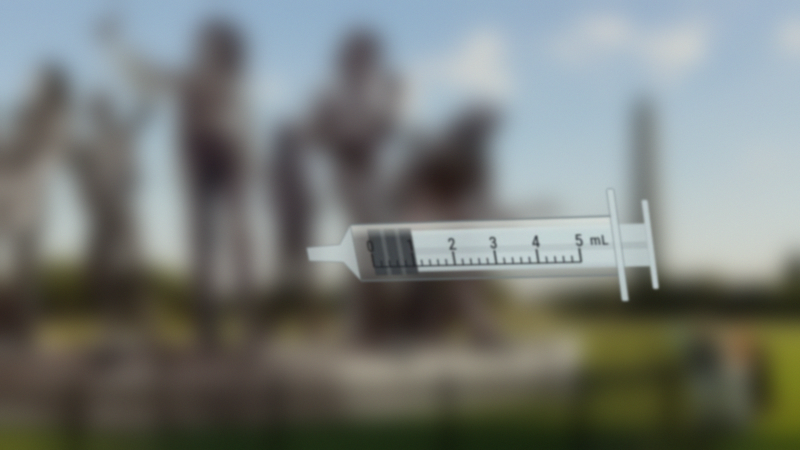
value=0 unit=mL
